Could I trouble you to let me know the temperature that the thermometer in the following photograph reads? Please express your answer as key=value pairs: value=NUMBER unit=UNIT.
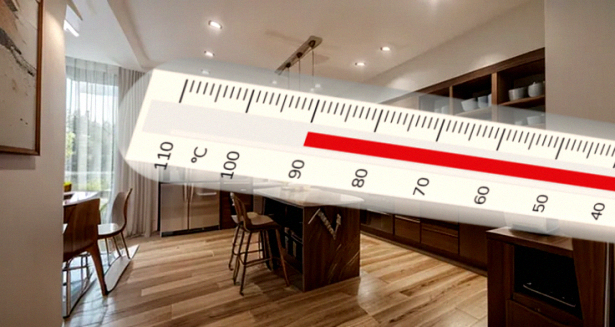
value=90 unit=°C
